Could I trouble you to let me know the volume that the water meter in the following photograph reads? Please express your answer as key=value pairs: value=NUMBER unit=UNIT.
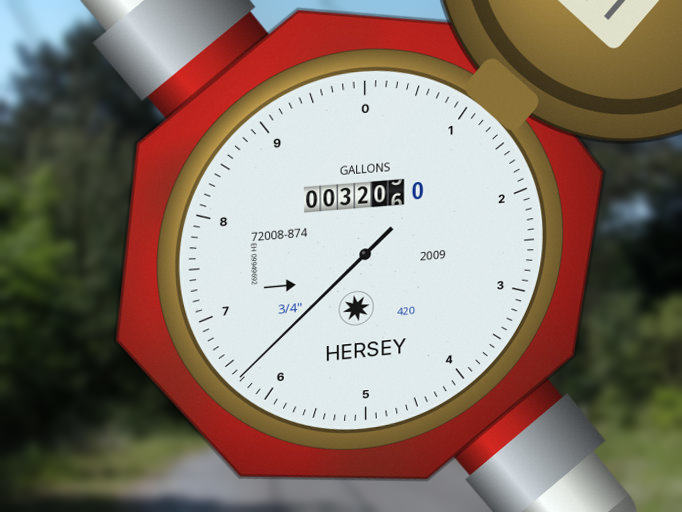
value=32056.3 unit=gal
